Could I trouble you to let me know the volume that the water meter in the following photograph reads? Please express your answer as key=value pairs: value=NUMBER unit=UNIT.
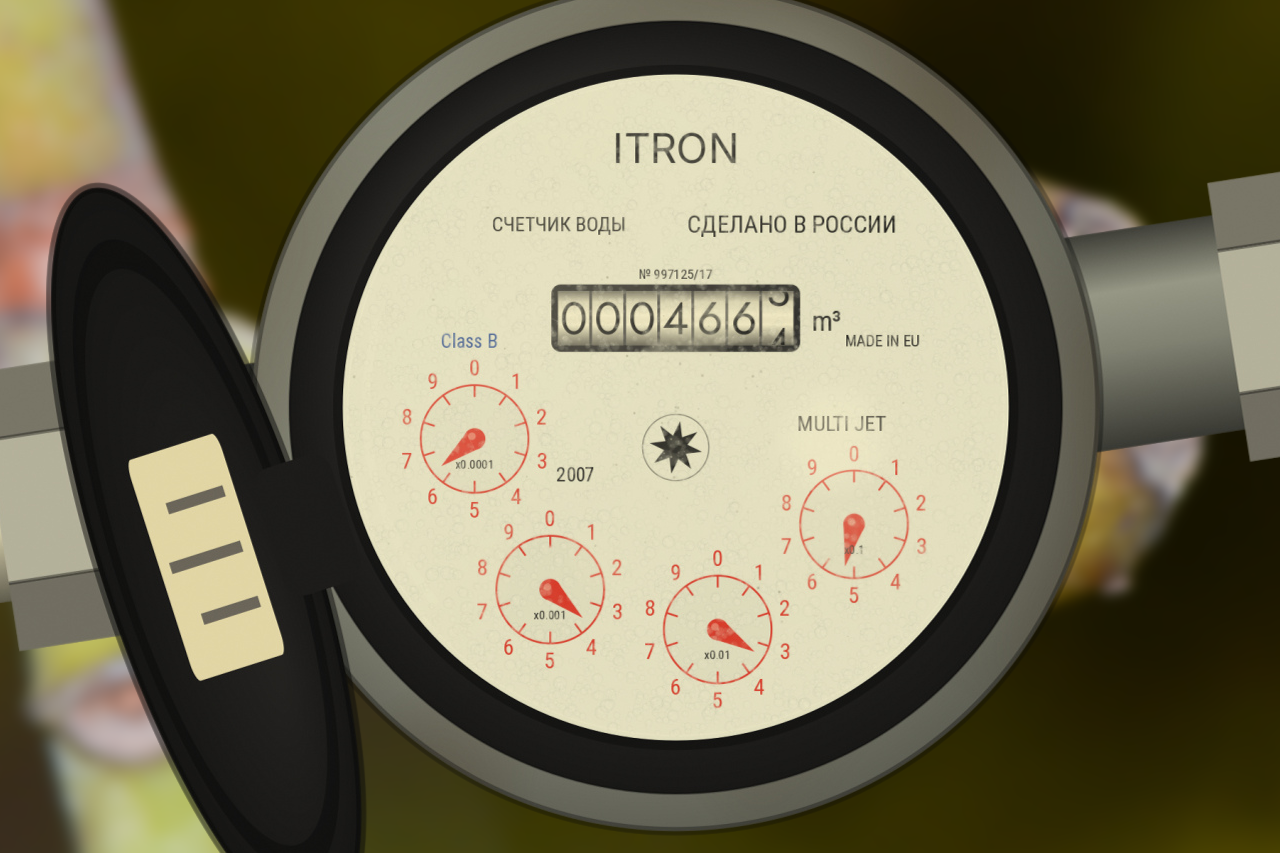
value=4663.5336 unit=m³
